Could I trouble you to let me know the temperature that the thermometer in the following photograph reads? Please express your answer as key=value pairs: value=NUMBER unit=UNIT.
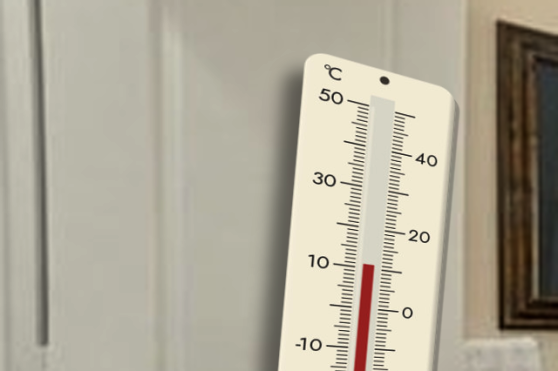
value=11 unit=°C
